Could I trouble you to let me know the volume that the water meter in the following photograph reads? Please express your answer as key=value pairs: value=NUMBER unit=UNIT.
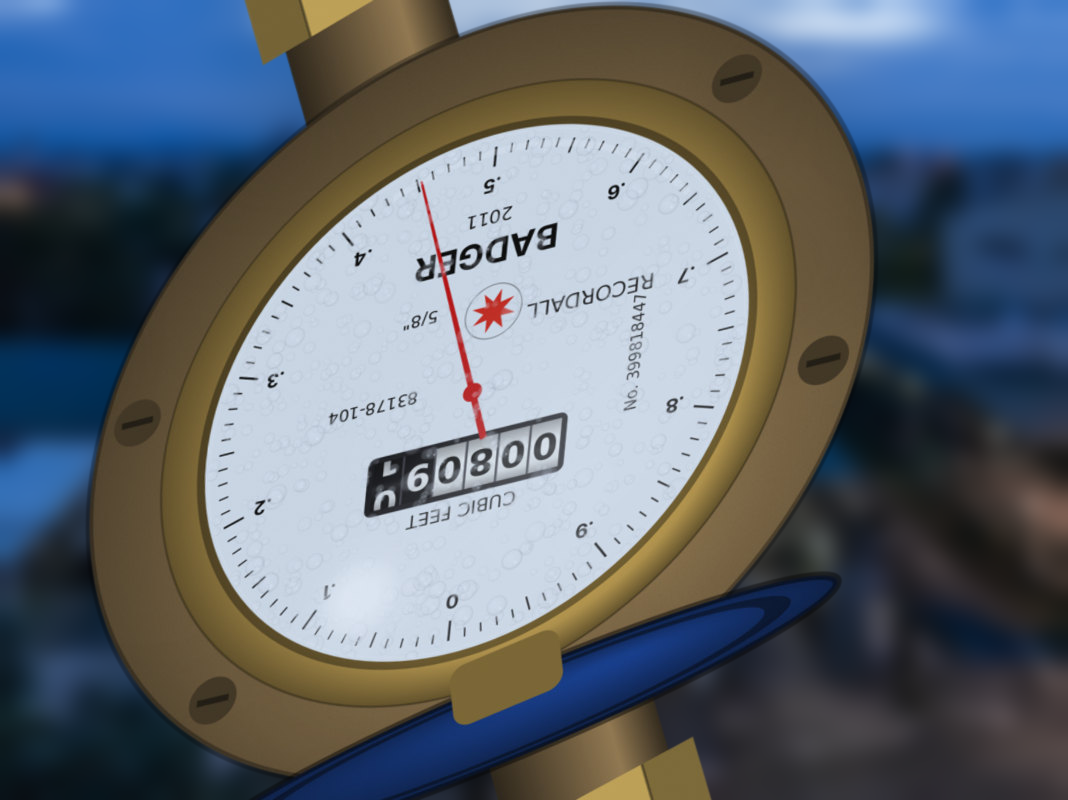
value=8090.45 unit=ft³
